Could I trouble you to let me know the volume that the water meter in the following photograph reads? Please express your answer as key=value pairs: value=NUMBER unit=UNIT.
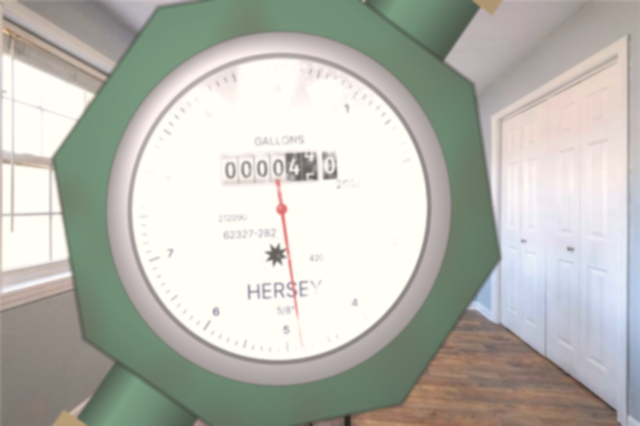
value=444.8 unit=gal
